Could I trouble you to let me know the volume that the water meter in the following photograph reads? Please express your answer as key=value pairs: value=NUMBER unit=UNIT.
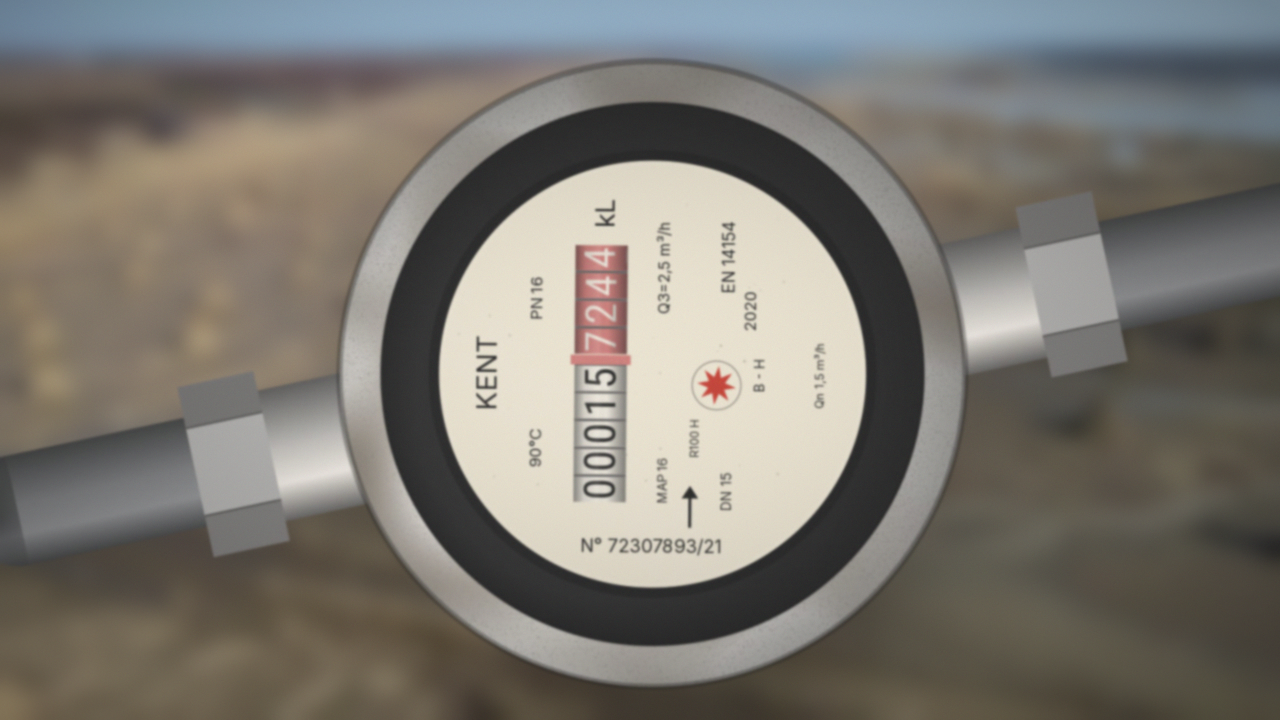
value=15.7244 unit=kL
